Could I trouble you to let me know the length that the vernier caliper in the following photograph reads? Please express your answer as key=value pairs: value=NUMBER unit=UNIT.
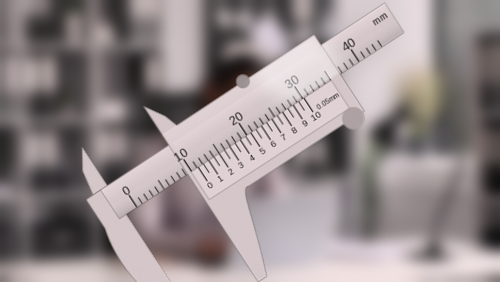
value=11.2 unit=mm
